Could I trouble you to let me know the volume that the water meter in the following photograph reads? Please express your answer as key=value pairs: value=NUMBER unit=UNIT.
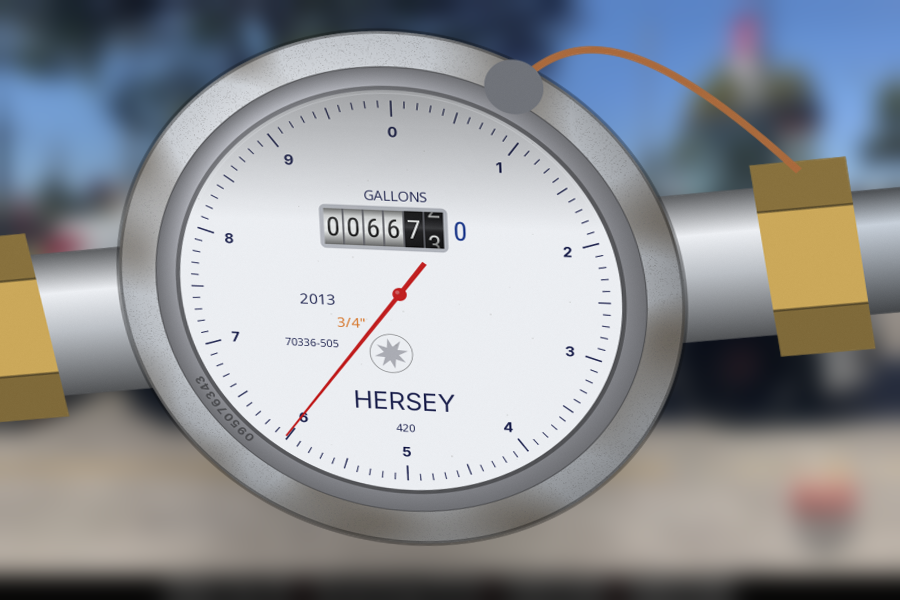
value=66726.0 unit=gal
